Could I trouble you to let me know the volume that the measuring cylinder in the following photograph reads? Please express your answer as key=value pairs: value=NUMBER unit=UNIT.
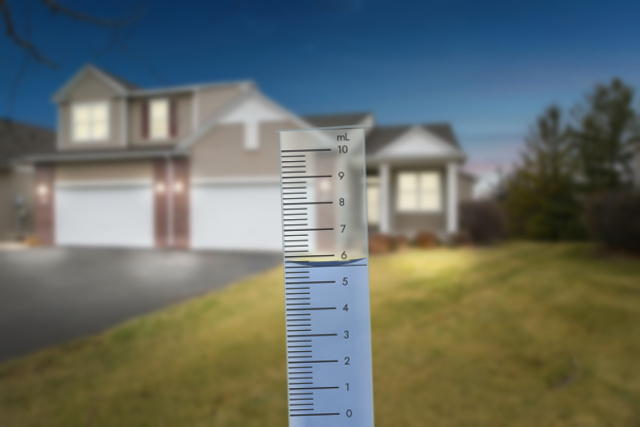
value=5.6 unit=mL
